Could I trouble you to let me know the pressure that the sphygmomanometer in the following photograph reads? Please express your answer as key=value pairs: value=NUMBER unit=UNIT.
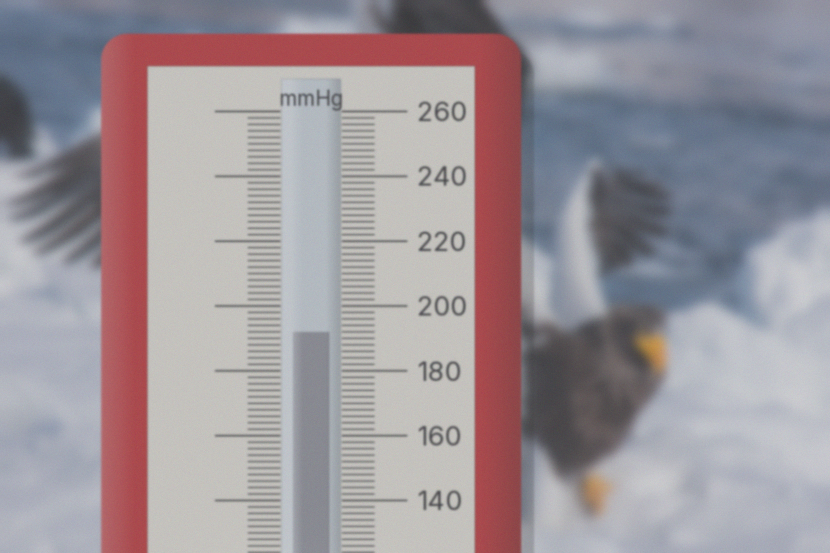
value=192 unit=mmHg
